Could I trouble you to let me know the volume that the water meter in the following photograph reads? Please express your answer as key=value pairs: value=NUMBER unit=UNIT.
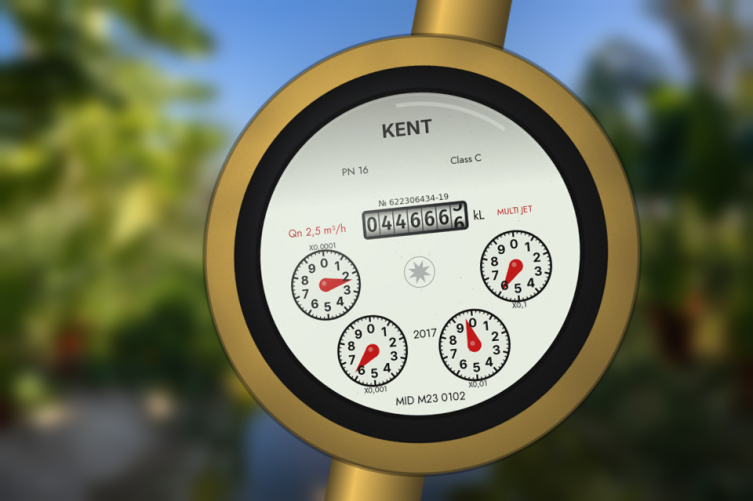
value=446665.5962 unit=kL
